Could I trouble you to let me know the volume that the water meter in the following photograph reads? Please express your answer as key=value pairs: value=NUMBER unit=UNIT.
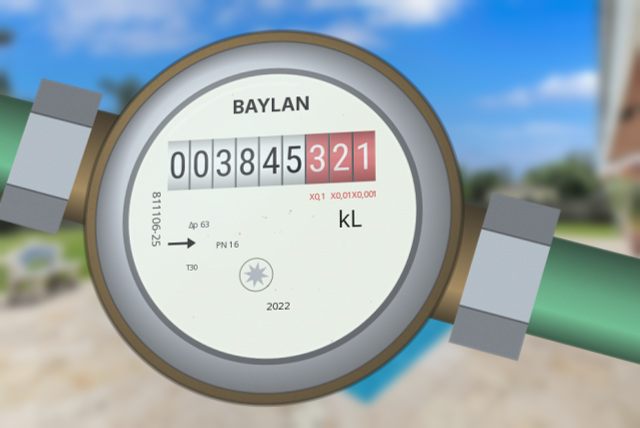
value=3845.321 unit=kL
